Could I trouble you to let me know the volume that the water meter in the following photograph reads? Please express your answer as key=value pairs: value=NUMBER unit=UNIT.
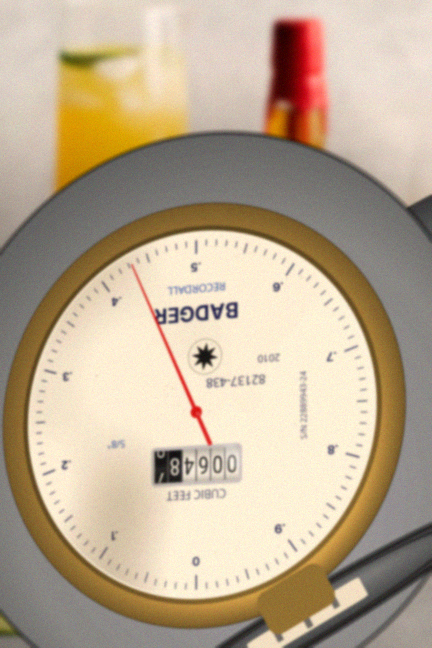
value=6487.43 unit=ft³
